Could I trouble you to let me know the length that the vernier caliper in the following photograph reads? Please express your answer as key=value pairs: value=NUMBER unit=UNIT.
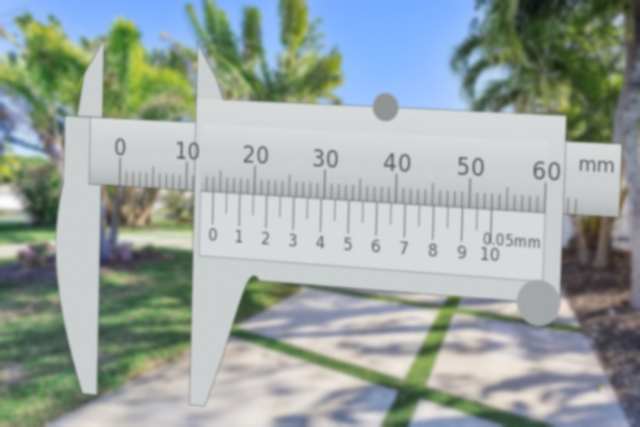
value=14.0 unit=mm
